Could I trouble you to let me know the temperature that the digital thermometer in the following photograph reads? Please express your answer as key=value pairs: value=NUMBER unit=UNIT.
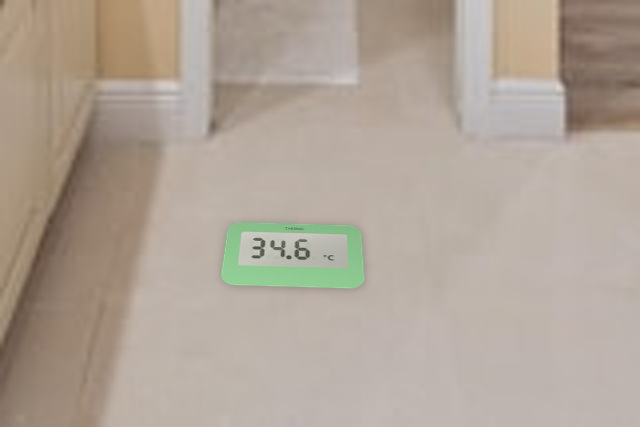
value=34.6 unit=°C
